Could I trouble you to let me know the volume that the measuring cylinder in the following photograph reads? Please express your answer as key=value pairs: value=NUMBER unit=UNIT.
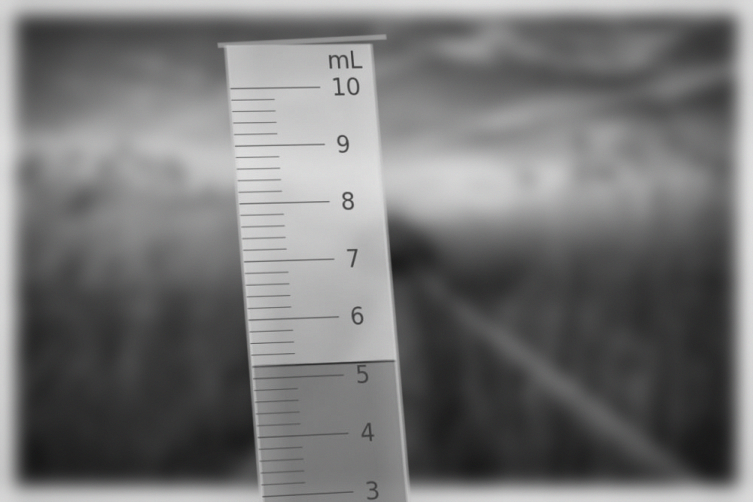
value=5.2 unit=mL
